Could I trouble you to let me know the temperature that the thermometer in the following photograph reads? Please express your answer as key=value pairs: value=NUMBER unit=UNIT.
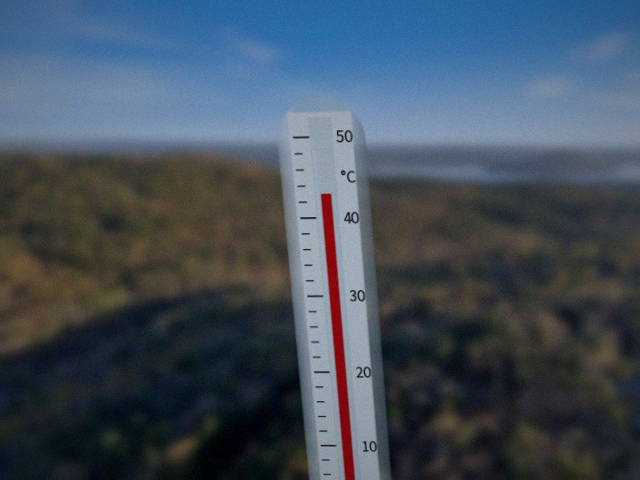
value=43 unit=°C
